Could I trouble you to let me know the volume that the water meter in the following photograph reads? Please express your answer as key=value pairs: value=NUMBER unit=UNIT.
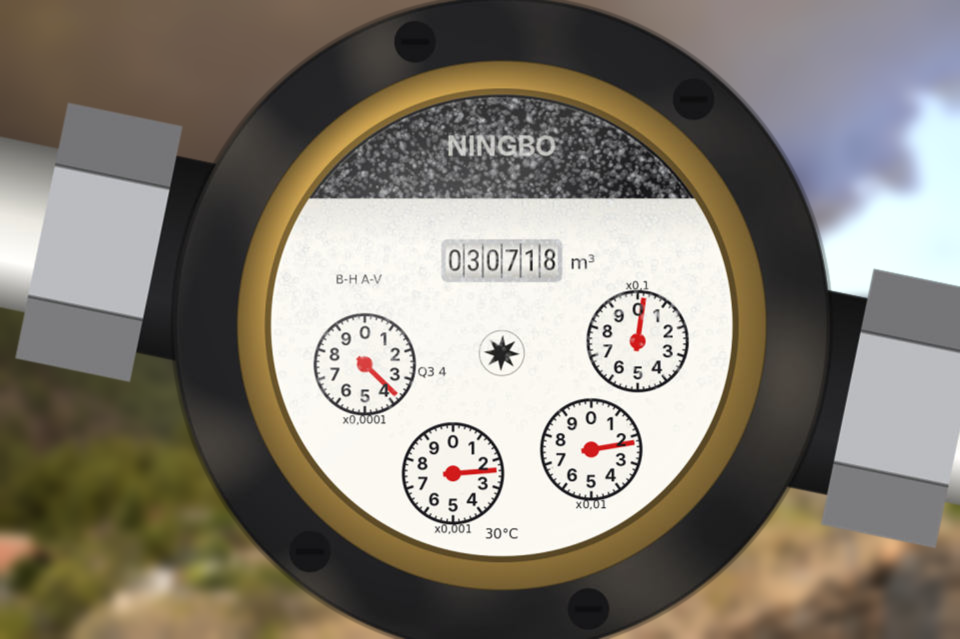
value=30718.0223 unit=m³
